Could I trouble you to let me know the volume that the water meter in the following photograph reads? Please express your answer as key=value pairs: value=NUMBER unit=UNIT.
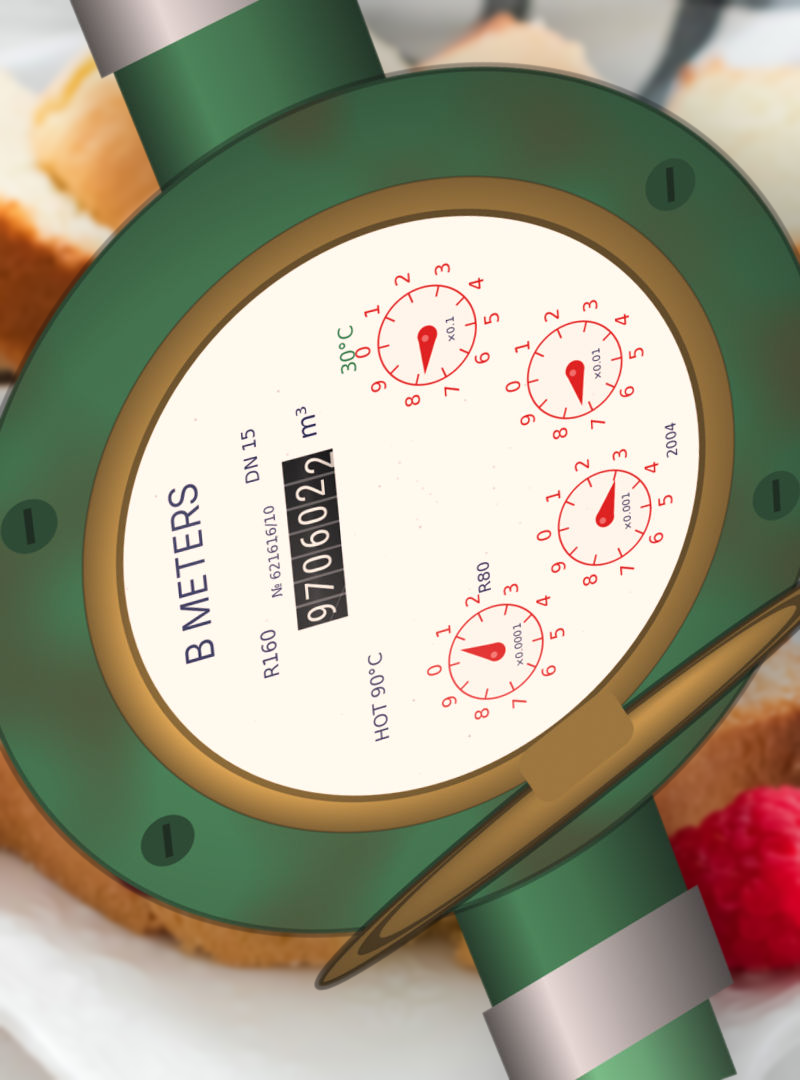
value=9706021.7730 unit=m³
